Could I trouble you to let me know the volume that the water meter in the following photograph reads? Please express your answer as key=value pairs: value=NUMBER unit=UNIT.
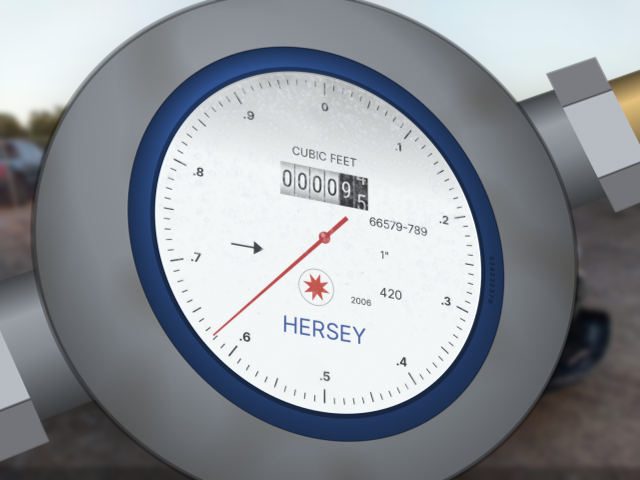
value=94.62 unit=ft³
